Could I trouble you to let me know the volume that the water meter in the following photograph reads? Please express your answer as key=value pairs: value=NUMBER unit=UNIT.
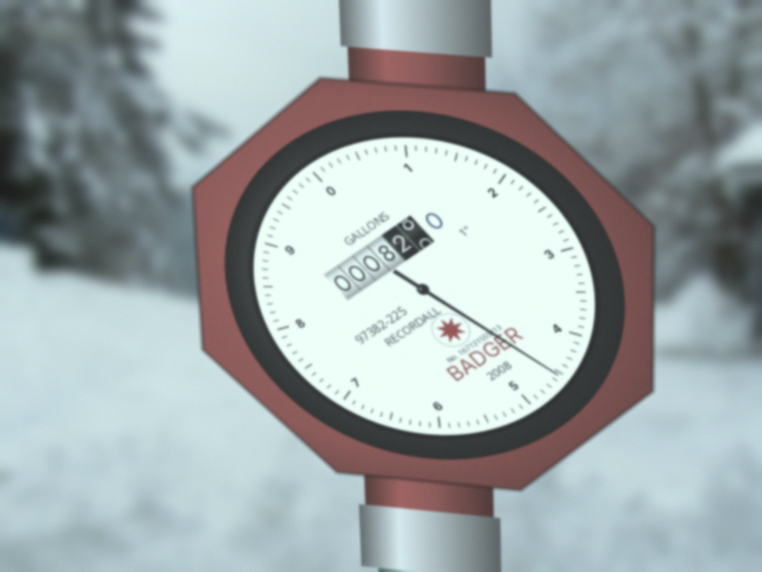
value=8284.5 unit=gal
